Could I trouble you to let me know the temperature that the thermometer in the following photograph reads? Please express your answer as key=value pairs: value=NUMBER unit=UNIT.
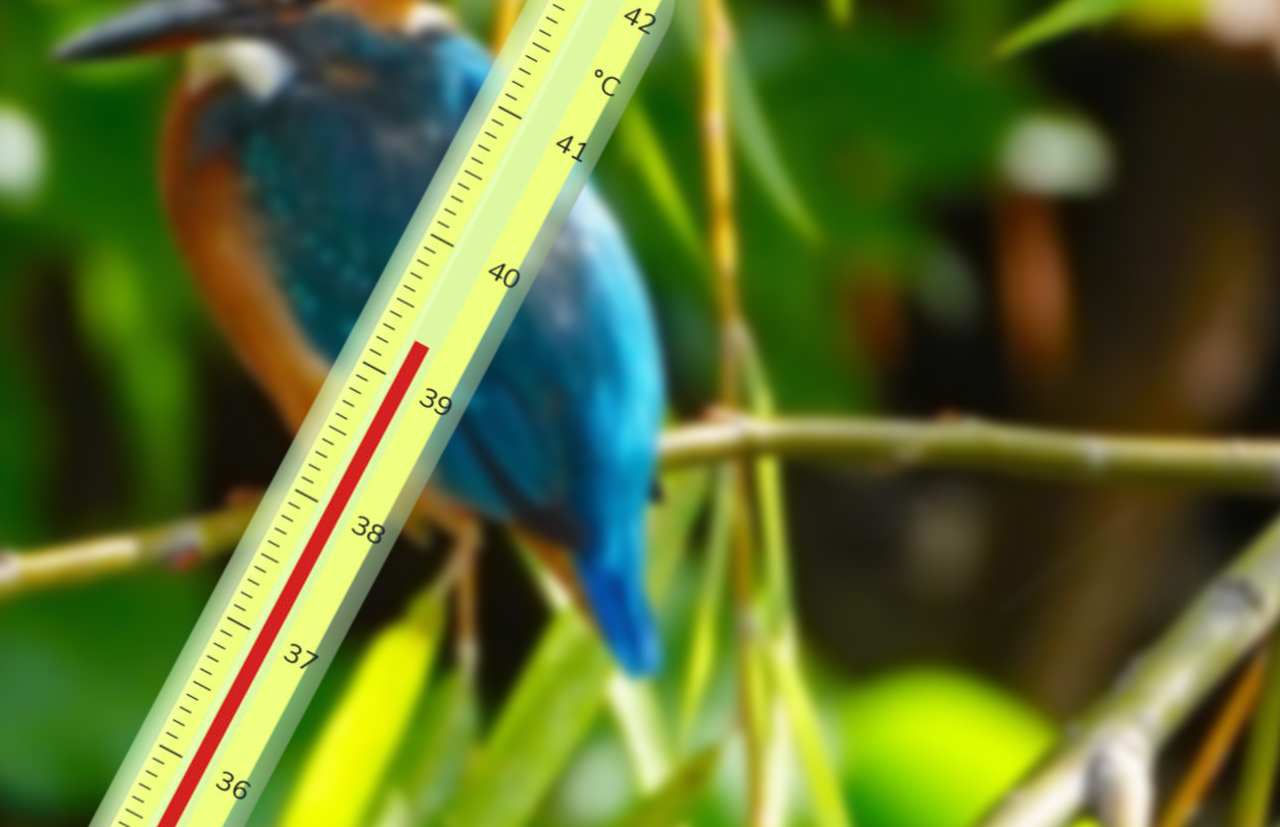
value=39.3 unit=°C
